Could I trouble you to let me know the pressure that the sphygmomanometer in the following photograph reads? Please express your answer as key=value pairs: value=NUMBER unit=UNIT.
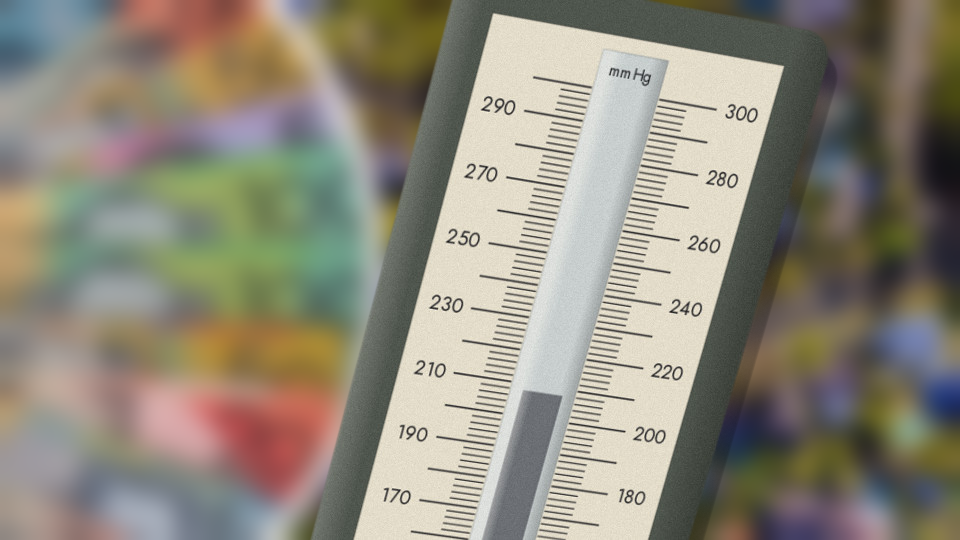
value=208 unit=mmHg
